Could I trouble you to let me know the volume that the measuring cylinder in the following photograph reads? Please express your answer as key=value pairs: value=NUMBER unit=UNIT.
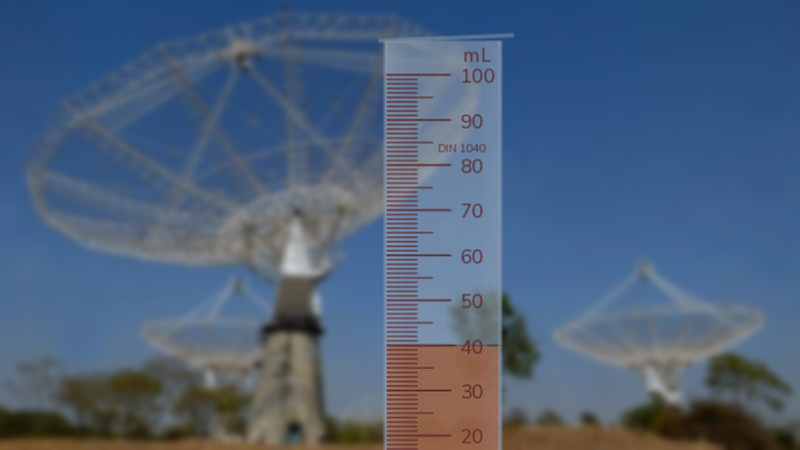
value=40 unit=mL
